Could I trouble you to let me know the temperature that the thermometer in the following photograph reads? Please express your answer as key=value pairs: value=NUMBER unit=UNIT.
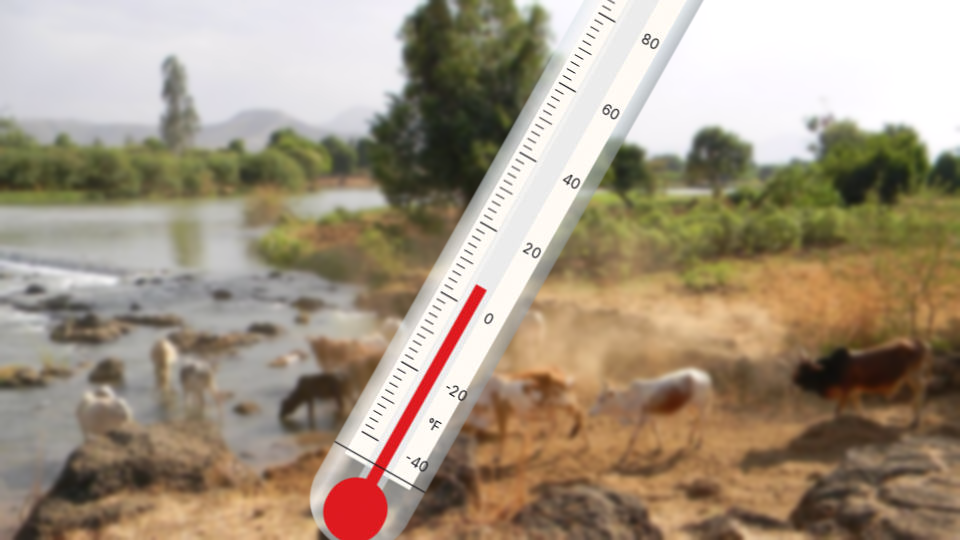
value=6 unit=°F
